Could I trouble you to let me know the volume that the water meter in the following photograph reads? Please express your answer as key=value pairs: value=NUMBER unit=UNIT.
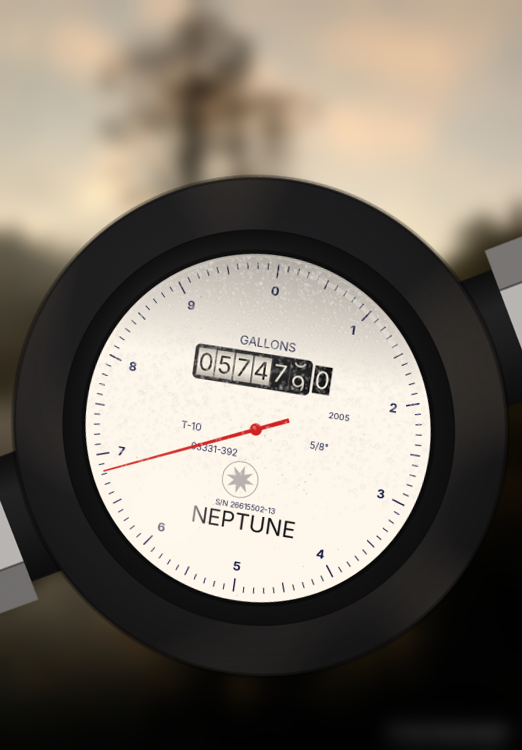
value=574786.8 unit=gal
